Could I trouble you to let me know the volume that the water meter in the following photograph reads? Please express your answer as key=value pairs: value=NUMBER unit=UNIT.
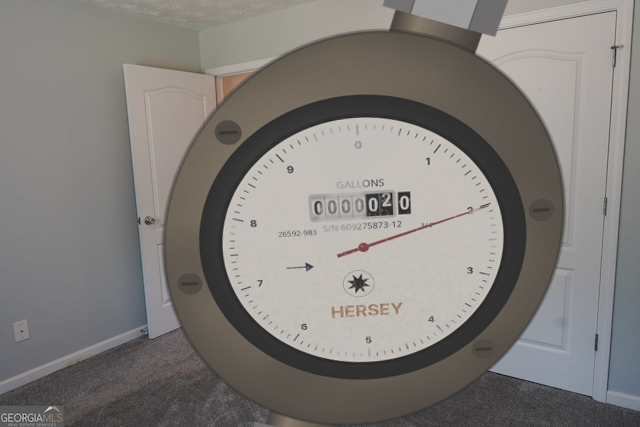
value=22.0 unit=gal
